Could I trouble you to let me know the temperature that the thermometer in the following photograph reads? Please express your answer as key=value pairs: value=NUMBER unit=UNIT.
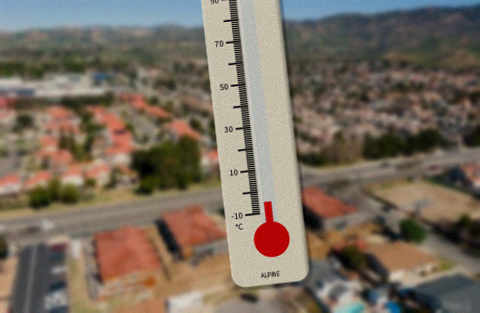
value=-5 unit=°C
